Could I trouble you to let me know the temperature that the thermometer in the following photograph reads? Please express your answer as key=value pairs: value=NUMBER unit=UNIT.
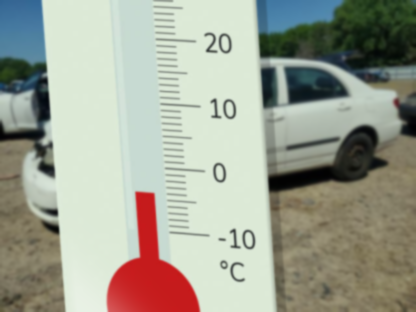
value=-4 unit=°C
